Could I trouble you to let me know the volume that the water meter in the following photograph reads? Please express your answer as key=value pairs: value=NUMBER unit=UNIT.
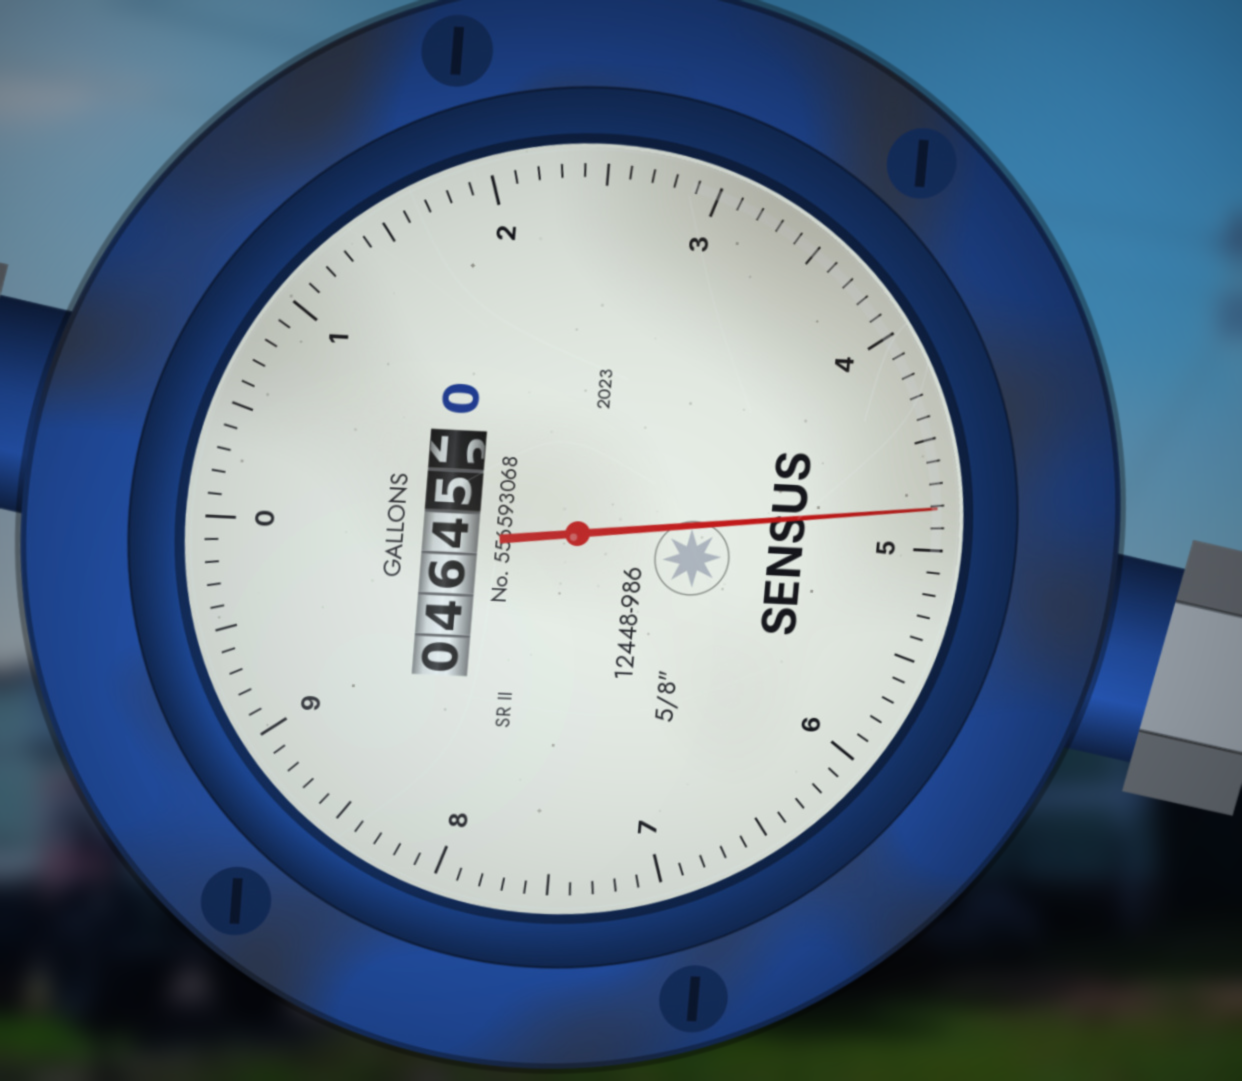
value=464524.8 unit=gal
